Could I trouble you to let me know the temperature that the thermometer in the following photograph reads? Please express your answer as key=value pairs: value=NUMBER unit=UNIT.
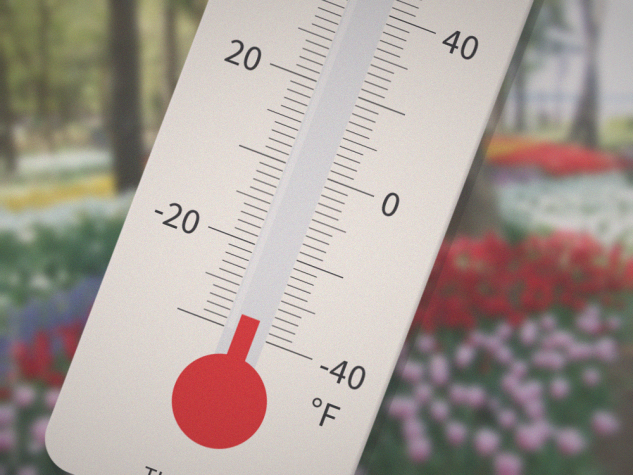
value=-36 unit=°F
